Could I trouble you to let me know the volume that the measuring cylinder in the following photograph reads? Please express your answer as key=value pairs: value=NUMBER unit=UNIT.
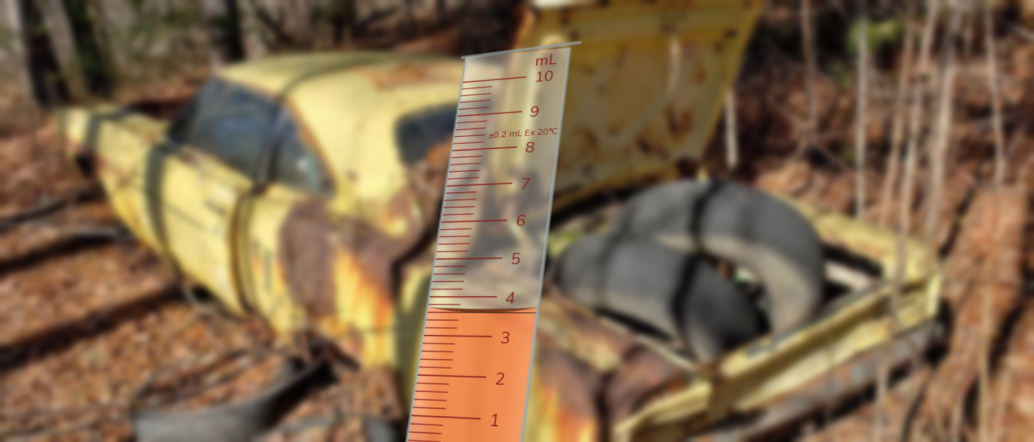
value=3.6 unit=mL
